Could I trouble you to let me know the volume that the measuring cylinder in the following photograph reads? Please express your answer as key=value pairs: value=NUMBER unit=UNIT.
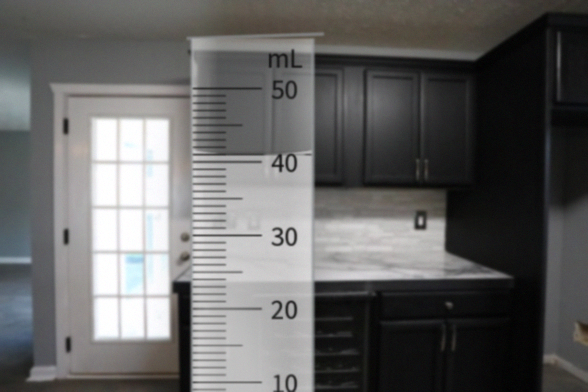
value=41 unit=mL
